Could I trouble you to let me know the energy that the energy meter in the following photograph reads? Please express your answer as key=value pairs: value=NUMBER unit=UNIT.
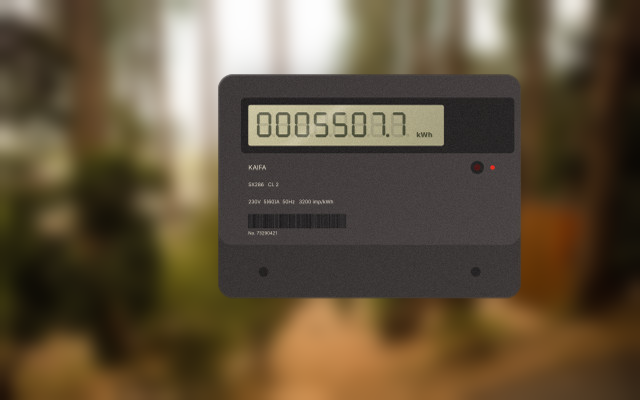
value=5507.7 unit=kWh
